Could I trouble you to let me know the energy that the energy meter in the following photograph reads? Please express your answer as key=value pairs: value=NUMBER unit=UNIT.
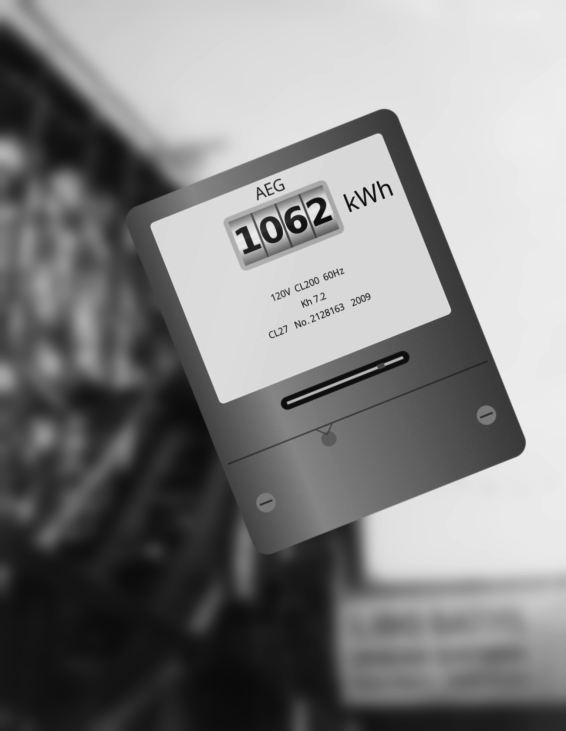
value=1062 unit=kWh
